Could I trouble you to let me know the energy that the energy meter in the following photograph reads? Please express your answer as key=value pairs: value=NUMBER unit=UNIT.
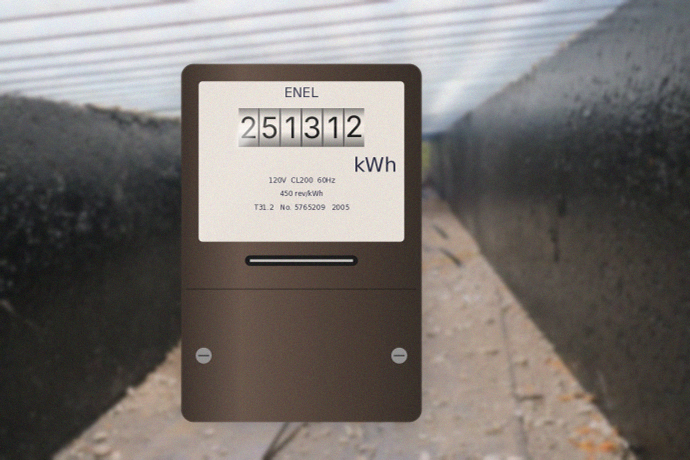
value=251312 unit=kWh
